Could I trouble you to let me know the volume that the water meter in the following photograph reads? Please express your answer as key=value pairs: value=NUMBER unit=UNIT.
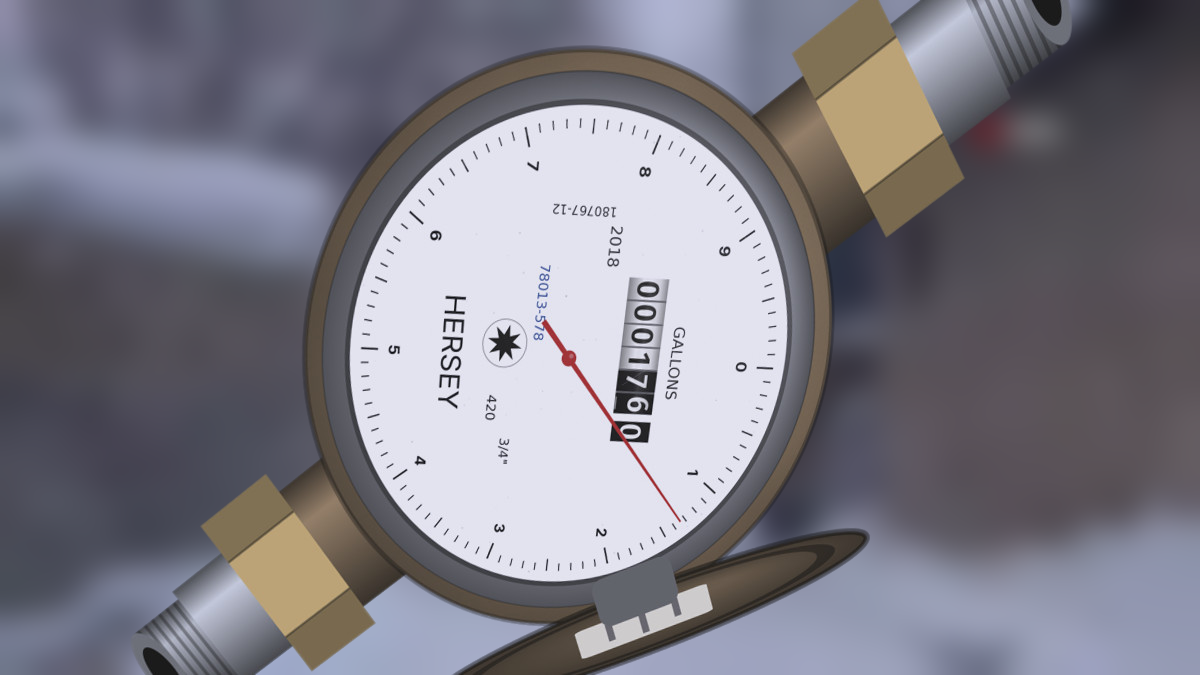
value=1761.3 unit=gal
